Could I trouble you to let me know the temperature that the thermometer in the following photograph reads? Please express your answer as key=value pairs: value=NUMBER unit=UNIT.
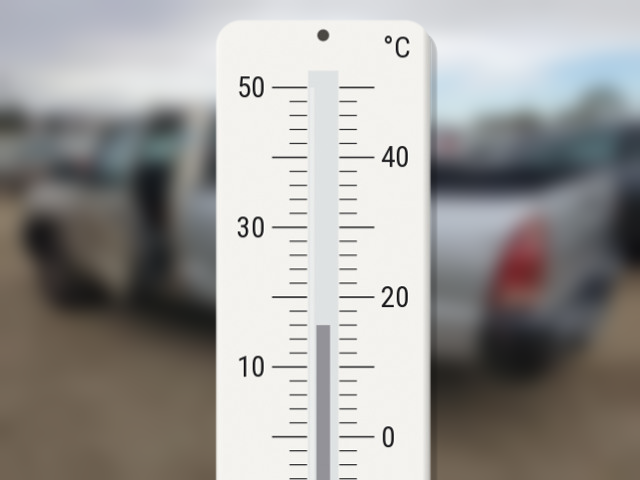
value=16 unit=°C
